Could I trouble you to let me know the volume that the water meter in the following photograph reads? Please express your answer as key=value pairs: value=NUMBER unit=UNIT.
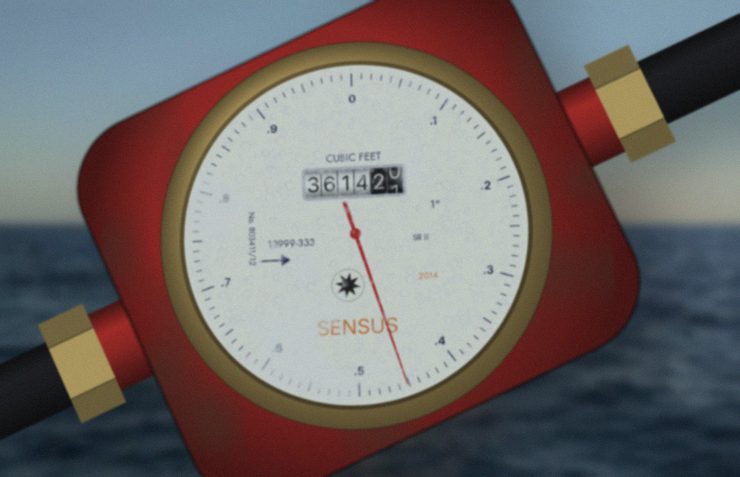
value=361420.45 unit=ft³
